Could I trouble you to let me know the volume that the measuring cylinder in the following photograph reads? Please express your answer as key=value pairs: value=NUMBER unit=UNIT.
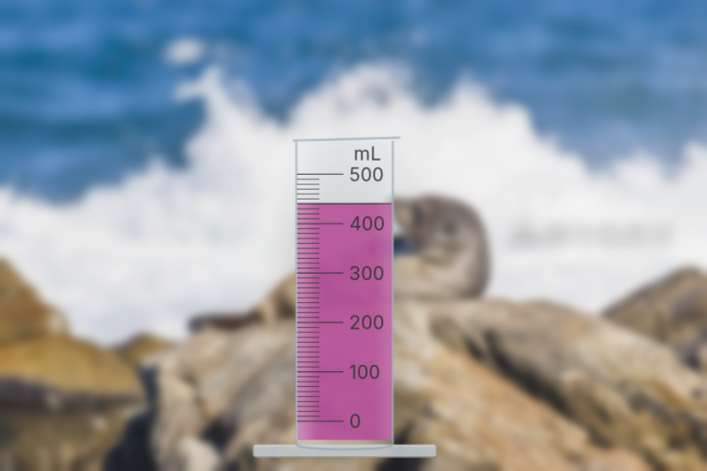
value=440 unit=mL
